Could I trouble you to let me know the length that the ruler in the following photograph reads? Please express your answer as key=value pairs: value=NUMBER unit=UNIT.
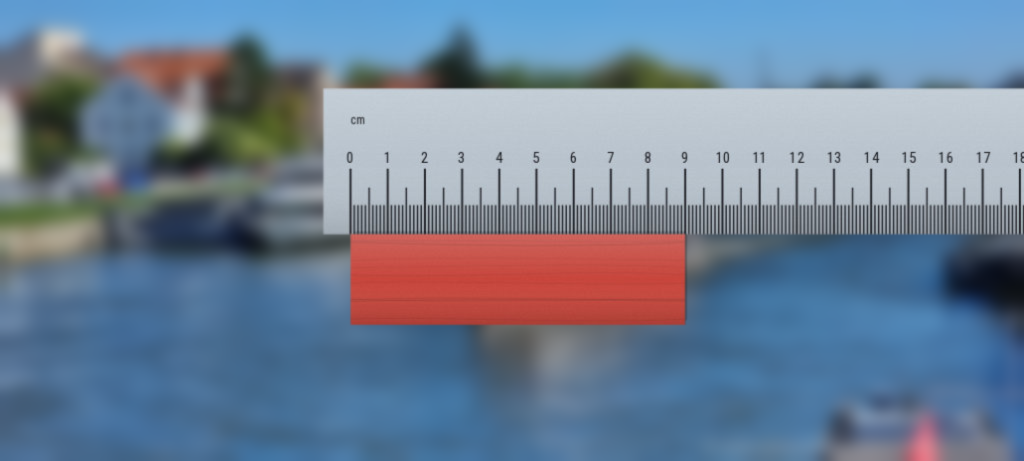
value=9 unit=cm
